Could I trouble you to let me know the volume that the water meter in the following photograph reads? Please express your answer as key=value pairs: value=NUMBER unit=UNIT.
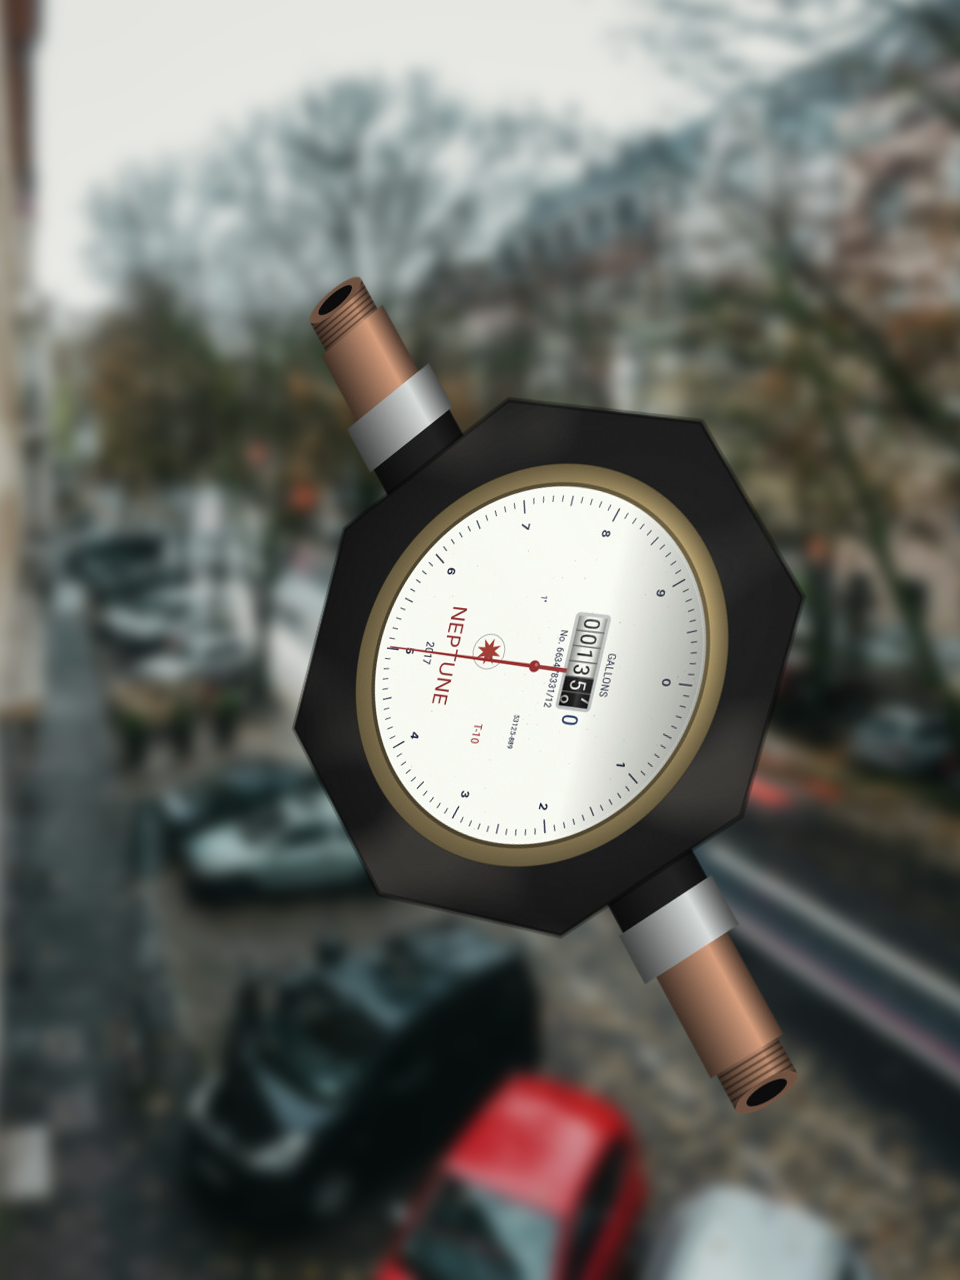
value=13575.0 unit=gal
